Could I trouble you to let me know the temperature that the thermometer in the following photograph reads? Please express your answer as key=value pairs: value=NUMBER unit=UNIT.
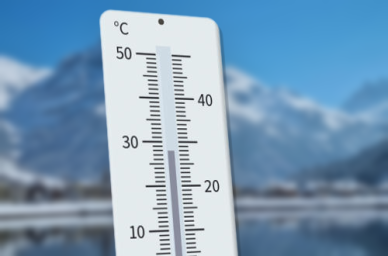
value=28 unit=°C
